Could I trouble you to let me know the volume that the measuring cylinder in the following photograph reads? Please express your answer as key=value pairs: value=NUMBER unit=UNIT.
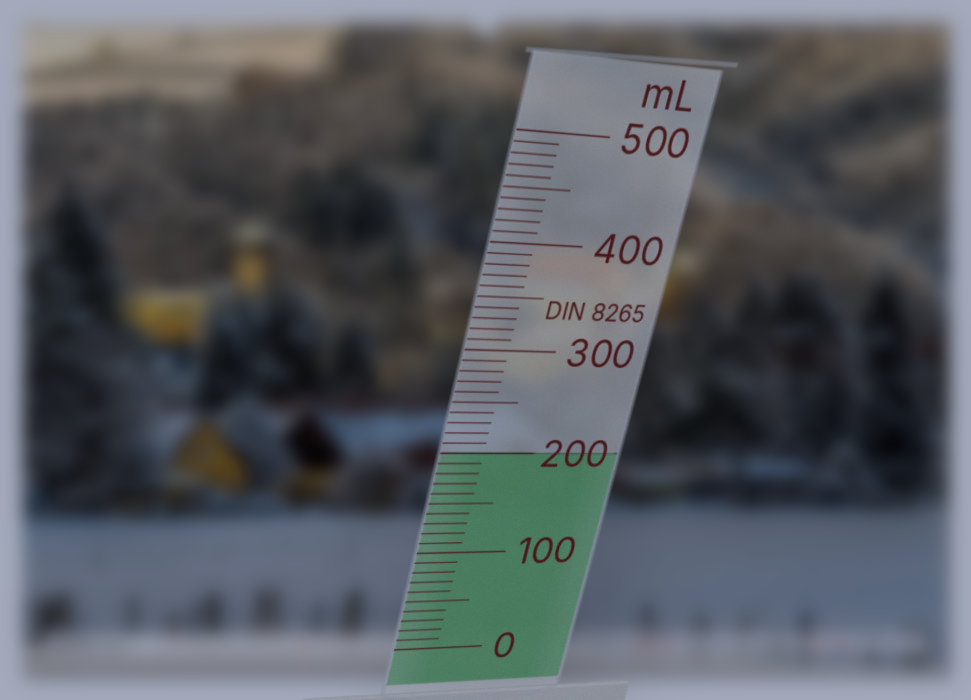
value=200 unit=mL
